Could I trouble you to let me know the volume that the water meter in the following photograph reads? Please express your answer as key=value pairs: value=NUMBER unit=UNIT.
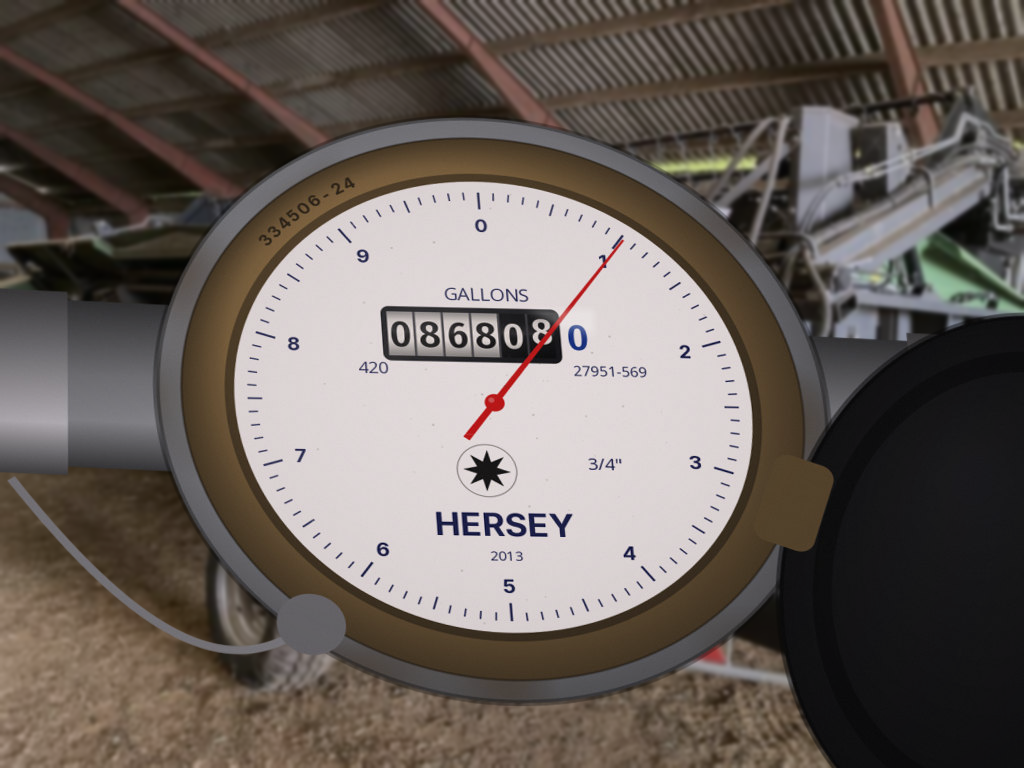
value=868081.0 unit=gal
